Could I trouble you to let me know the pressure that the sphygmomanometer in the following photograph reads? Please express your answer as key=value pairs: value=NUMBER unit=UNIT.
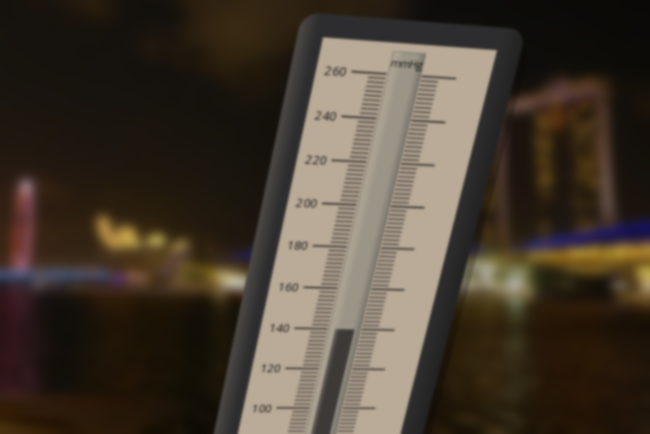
value=140 unit=mmHg
